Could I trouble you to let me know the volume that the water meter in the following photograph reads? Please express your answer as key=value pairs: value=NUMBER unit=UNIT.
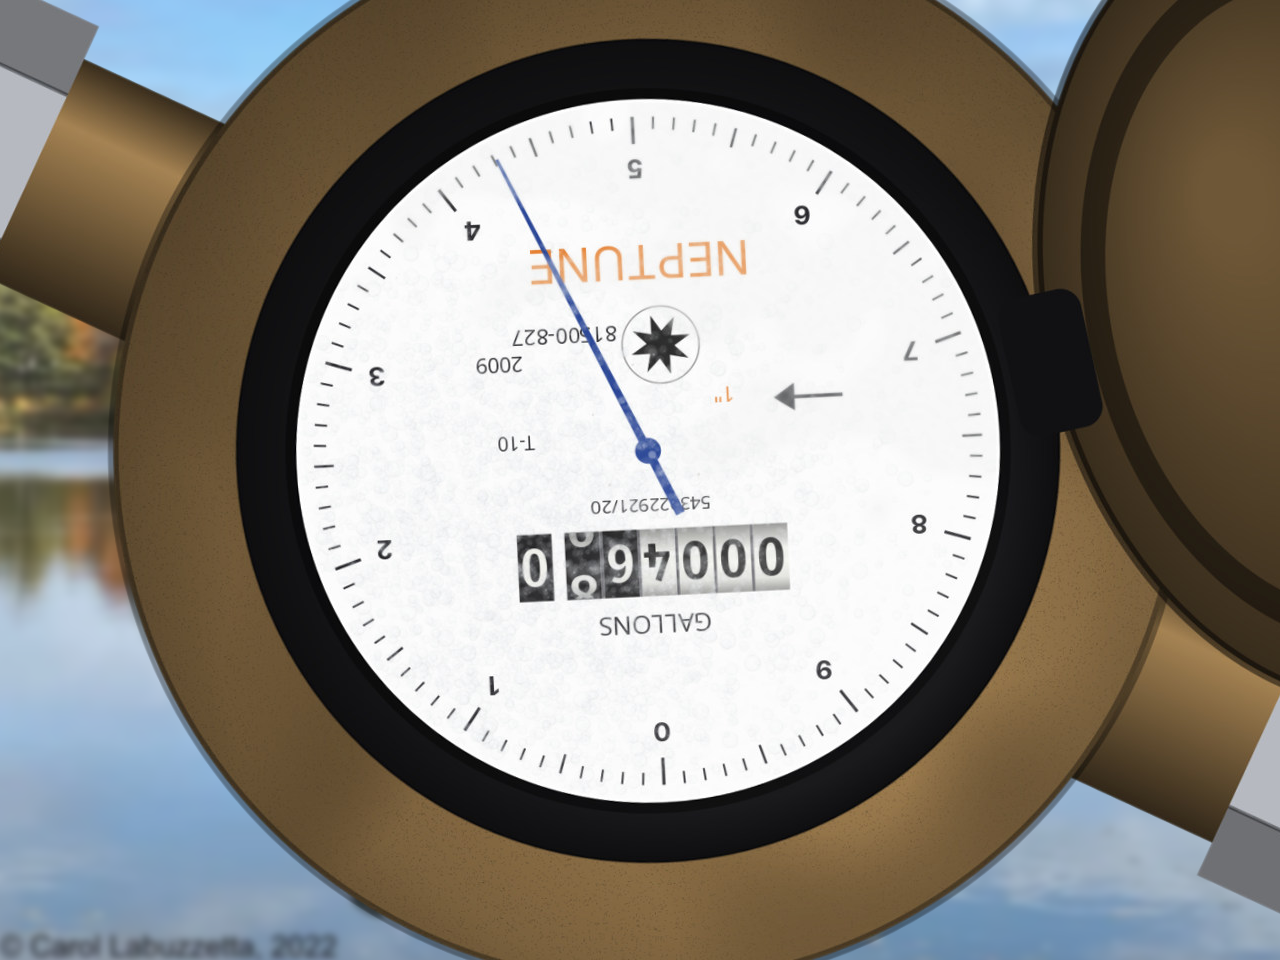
value=4684.3 unit=gal
